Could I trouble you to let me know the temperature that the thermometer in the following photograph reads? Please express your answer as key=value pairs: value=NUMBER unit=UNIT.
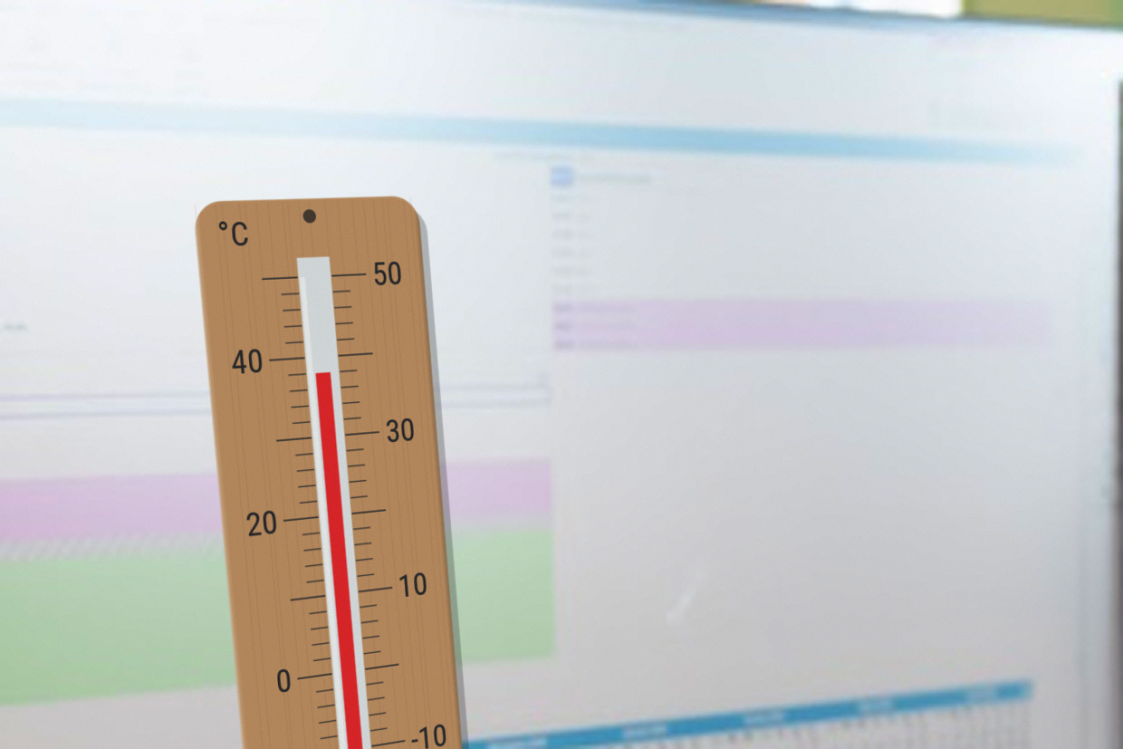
value=38 unit=°C
